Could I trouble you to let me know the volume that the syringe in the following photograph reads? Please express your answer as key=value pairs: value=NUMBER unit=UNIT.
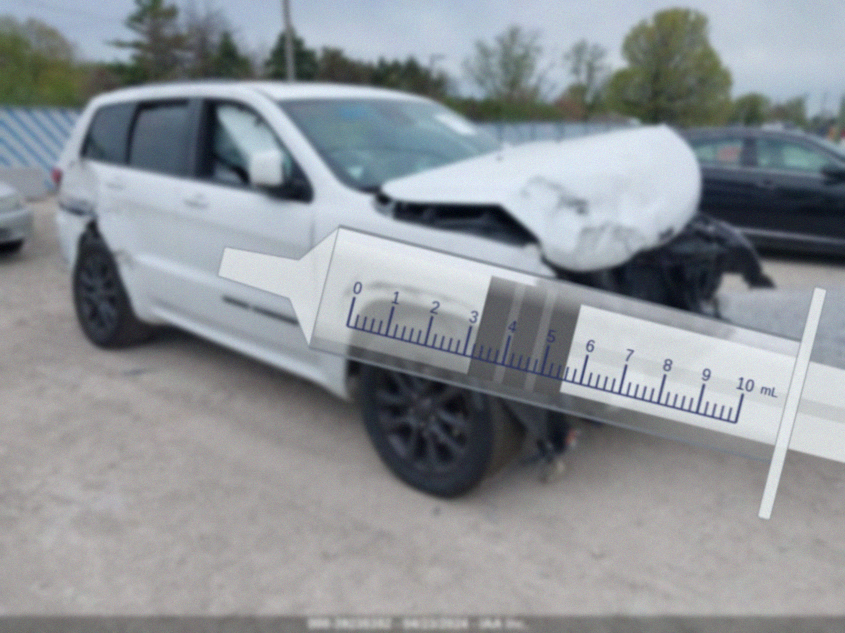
value=3.2 unit=mL
